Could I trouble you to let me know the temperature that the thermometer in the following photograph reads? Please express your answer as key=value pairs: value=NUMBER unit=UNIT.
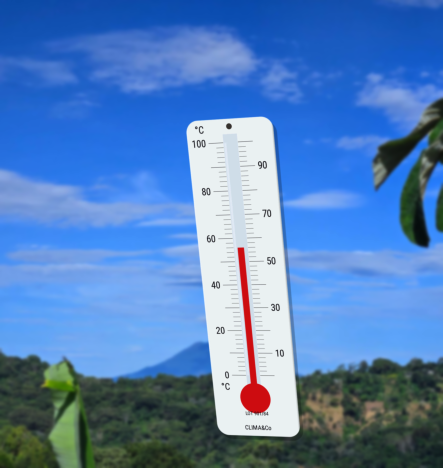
value=56 unit=°C
